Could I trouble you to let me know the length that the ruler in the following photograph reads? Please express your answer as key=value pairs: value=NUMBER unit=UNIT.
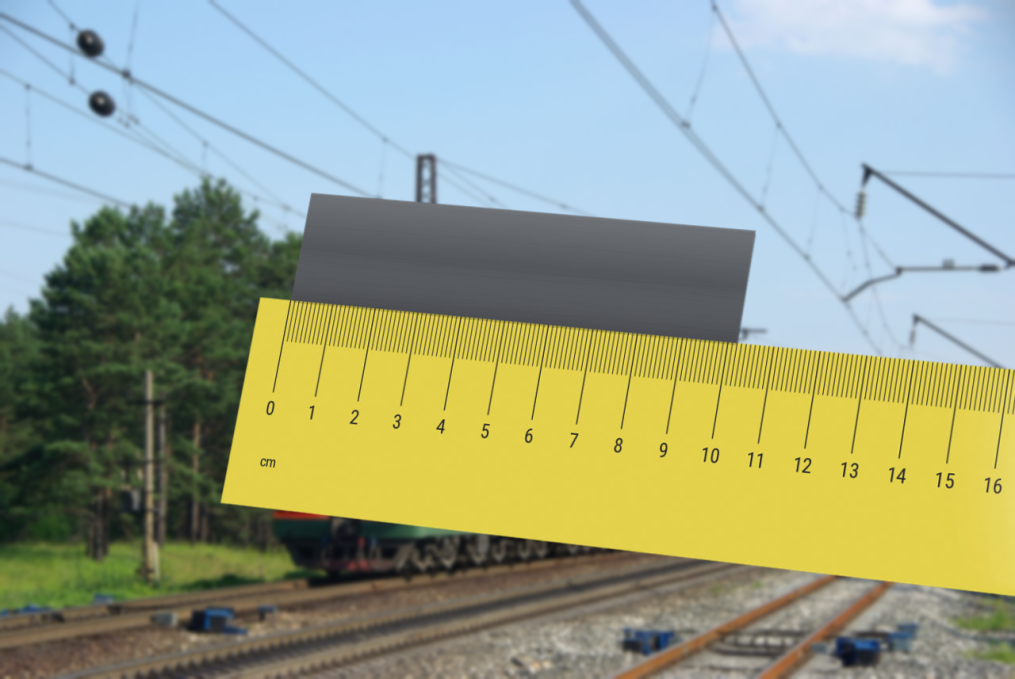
value=10.2 unit=cm
